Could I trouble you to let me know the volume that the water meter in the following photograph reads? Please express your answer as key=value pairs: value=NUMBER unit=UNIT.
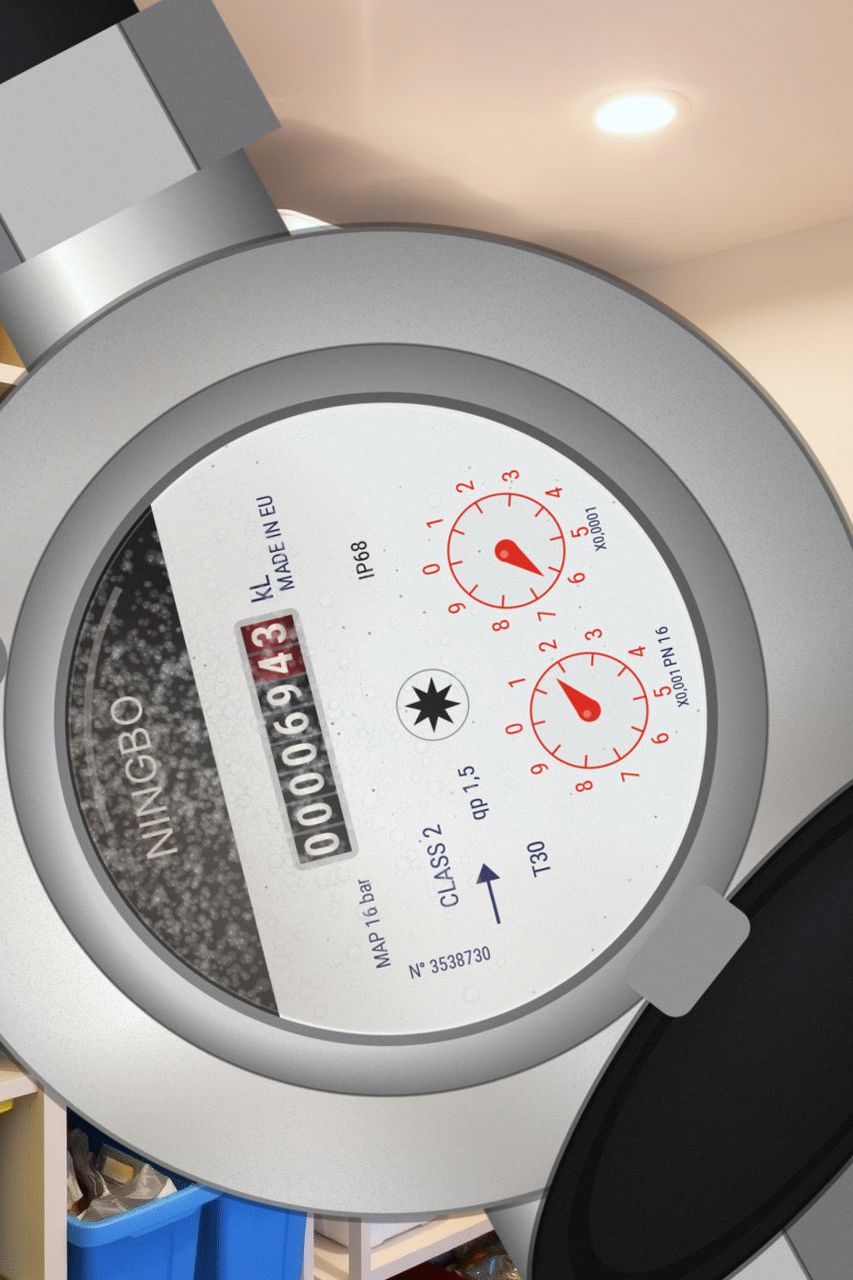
value=69.4316 unit=kL
